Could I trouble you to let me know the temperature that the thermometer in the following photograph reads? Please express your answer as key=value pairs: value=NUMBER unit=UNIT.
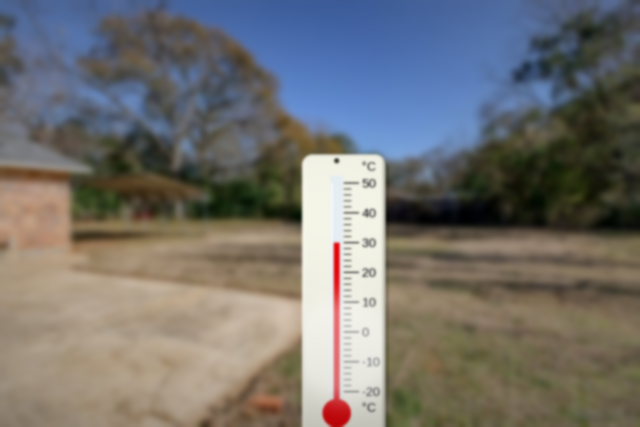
value=30 unit=°C
